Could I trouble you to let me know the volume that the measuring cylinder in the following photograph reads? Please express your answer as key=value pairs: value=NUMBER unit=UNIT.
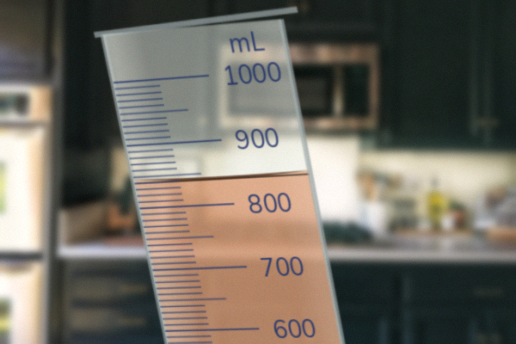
value=840 unit=mL
